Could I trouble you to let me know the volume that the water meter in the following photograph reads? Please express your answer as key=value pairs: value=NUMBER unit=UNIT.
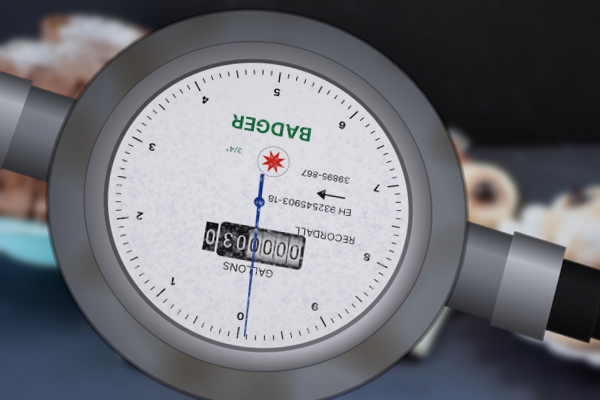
value=29.9 unit=gal
